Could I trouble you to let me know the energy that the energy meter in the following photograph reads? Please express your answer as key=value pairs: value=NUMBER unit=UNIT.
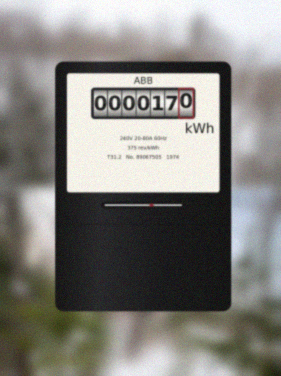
value=17.0 unit=kWh
